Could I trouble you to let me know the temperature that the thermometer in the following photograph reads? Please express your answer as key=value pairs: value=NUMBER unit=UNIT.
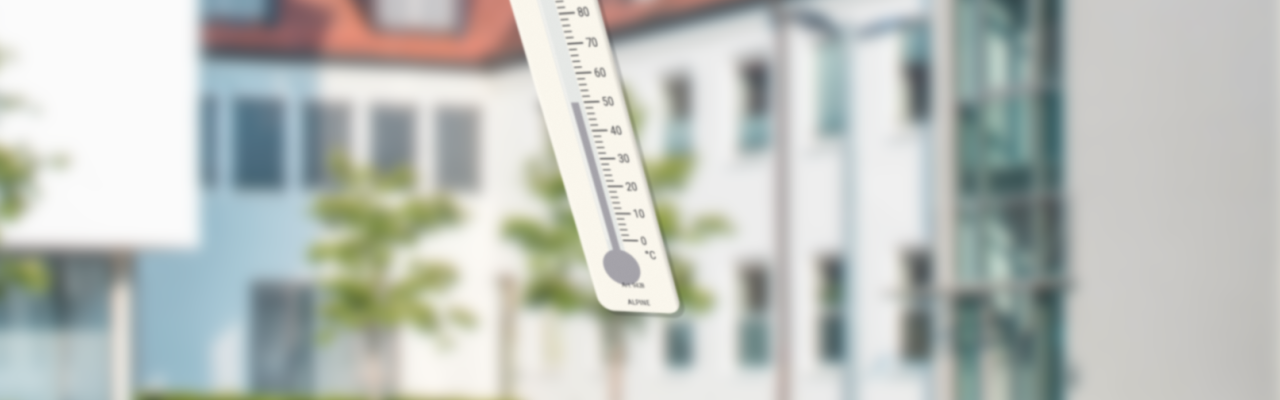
value=50 unit=°C
